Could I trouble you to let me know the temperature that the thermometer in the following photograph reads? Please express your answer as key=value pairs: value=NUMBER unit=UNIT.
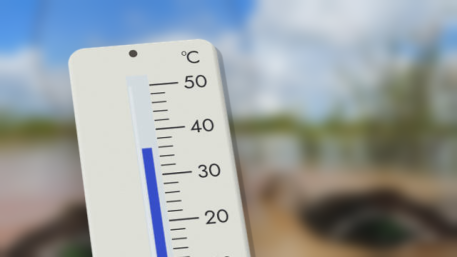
value=36 unit=°C
